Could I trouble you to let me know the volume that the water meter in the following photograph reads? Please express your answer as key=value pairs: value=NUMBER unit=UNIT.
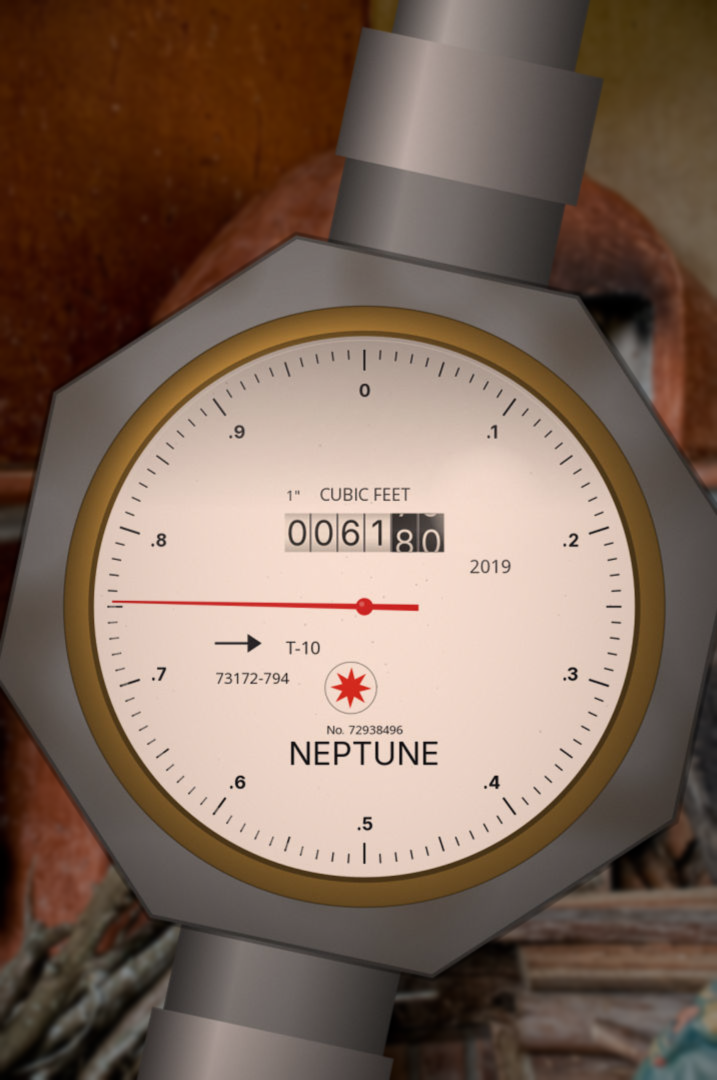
value=6179.75 unit=ft³
